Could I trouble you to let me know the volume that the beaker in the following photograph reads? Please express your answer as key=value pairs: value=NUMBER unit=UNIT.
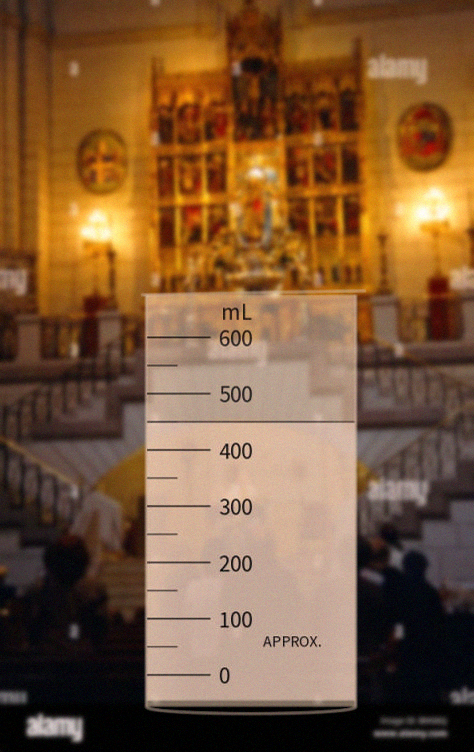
value=450 unit=mL
